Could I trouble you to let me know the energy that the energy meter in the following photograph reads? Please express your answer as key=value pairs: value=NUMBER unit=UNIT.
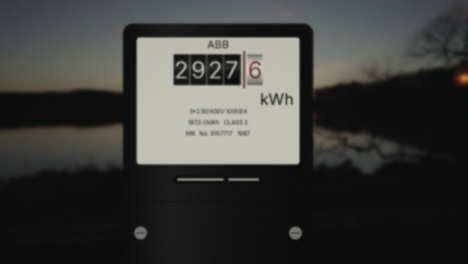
value=2927.6 unit=kWh
